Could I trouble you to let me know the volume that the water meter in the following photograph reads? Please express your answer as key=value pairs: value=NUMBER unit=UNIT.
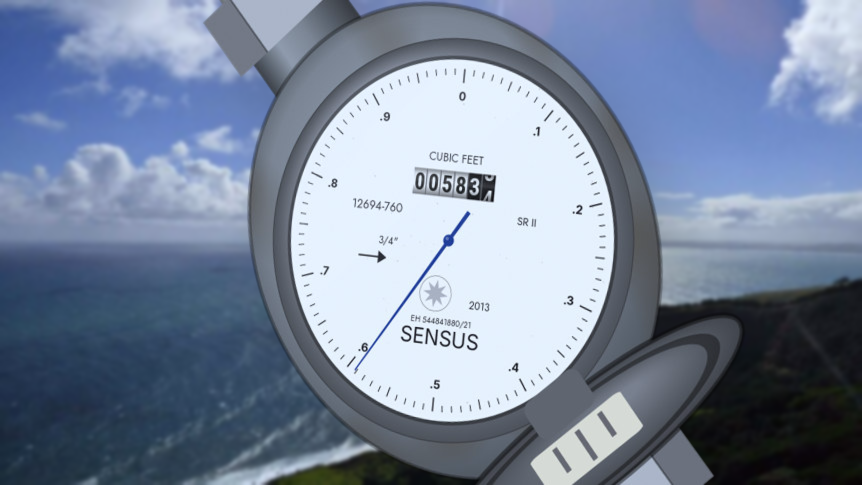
value=5833.59 unit=ft³
